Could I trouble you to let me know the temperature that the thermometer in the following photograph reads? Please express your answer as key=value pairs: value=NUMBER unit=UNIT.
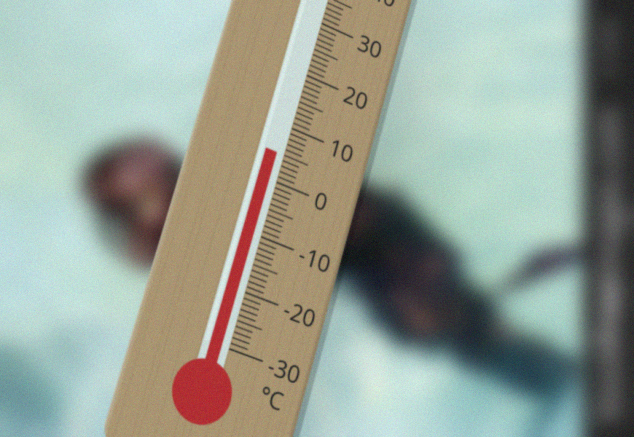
value=5 unit=°C
